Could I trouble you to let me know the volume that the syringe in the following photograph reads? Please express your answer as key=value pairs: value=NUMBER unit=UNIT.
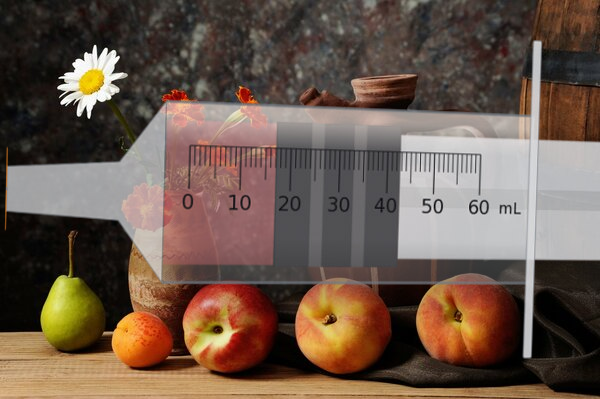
value=17 unit=mL
